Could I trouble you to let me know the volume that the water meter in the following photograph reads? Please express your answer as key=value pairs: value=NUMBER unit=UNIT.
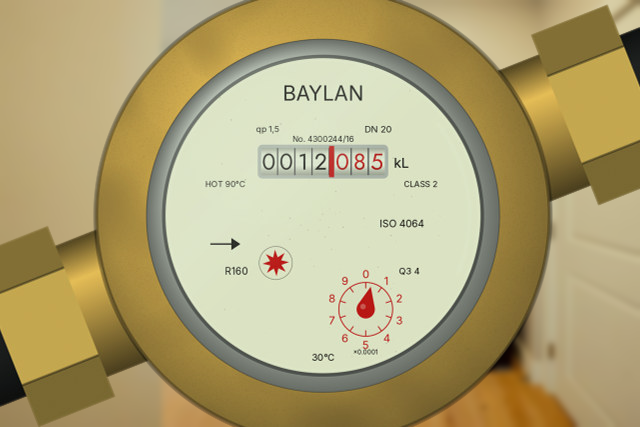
value=12.0850 unit=kL
